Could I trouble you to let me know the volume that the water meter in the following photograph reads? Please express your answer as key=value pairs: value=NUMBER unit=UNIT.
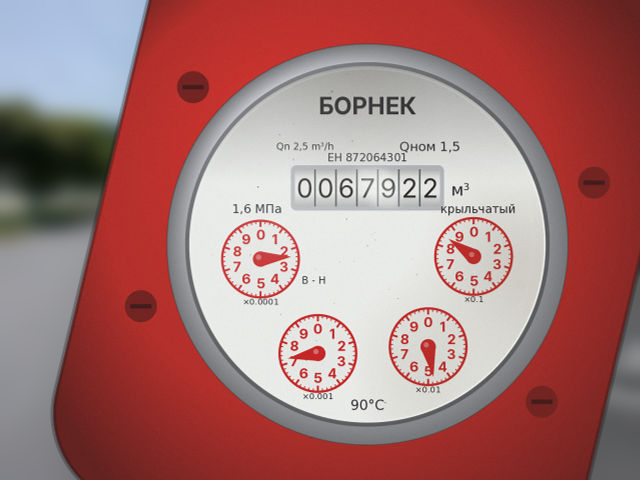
value=67922.8472 unit=m³
